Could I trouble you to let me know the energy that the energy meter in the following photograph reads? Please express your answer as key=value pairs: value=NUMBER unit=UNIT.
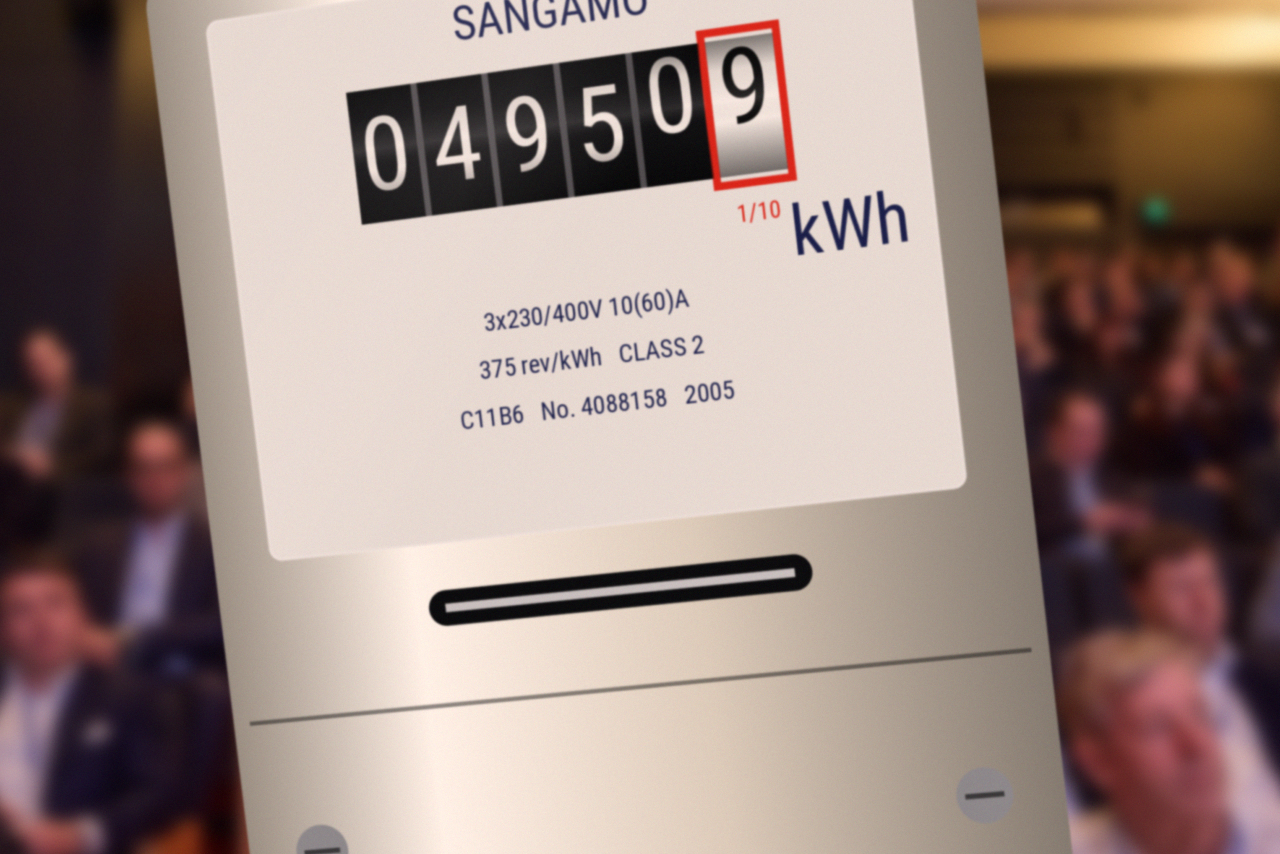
value=4950.9 unit=kWh
